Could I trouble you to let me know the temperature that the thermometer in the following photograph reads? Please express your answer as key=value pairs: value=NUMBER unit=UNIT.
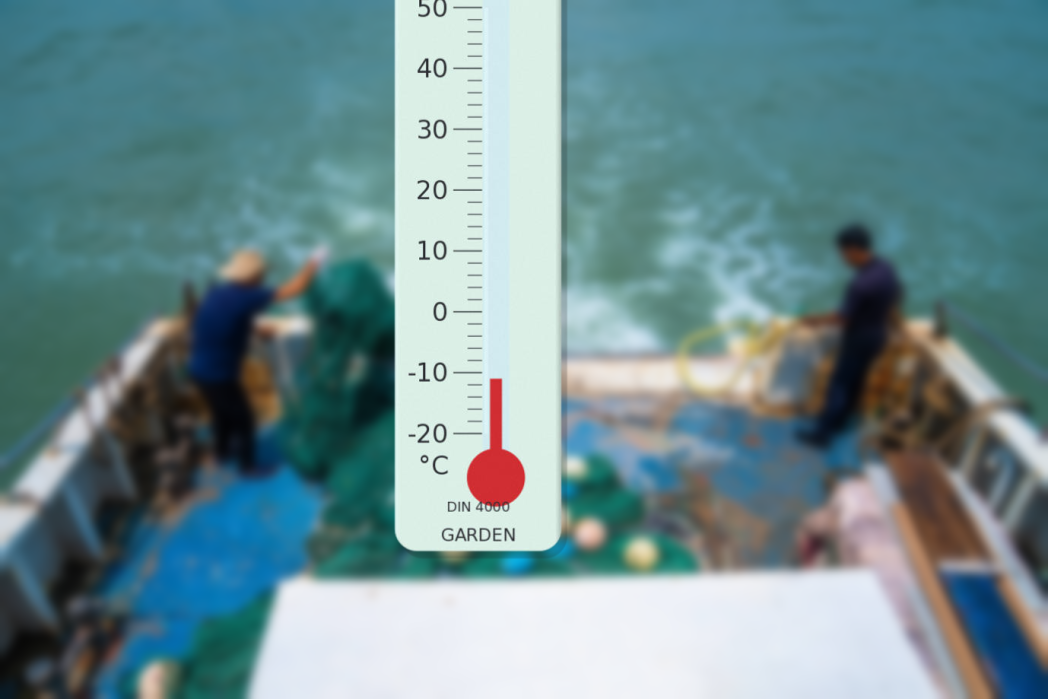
value=-11 unit=°C
